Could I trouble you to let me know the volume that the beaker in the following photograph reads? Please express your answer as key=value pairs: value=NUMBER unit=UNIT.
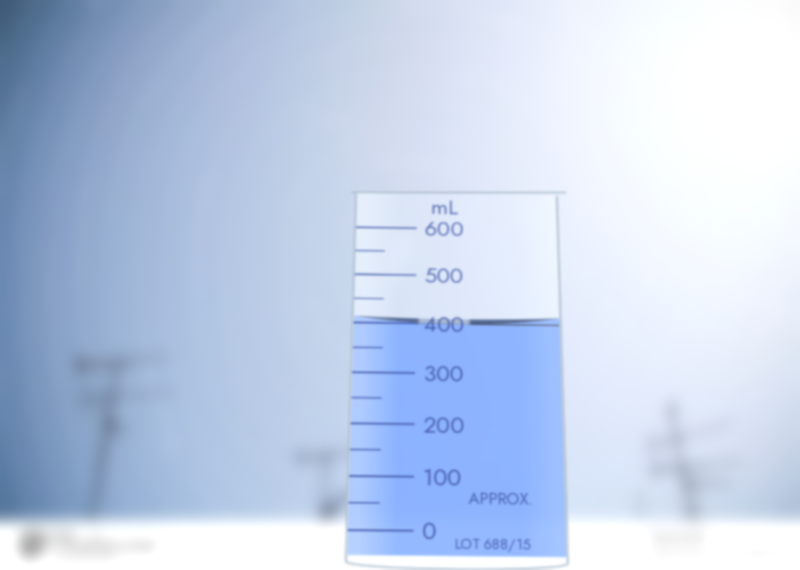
value=400 unit=mL
